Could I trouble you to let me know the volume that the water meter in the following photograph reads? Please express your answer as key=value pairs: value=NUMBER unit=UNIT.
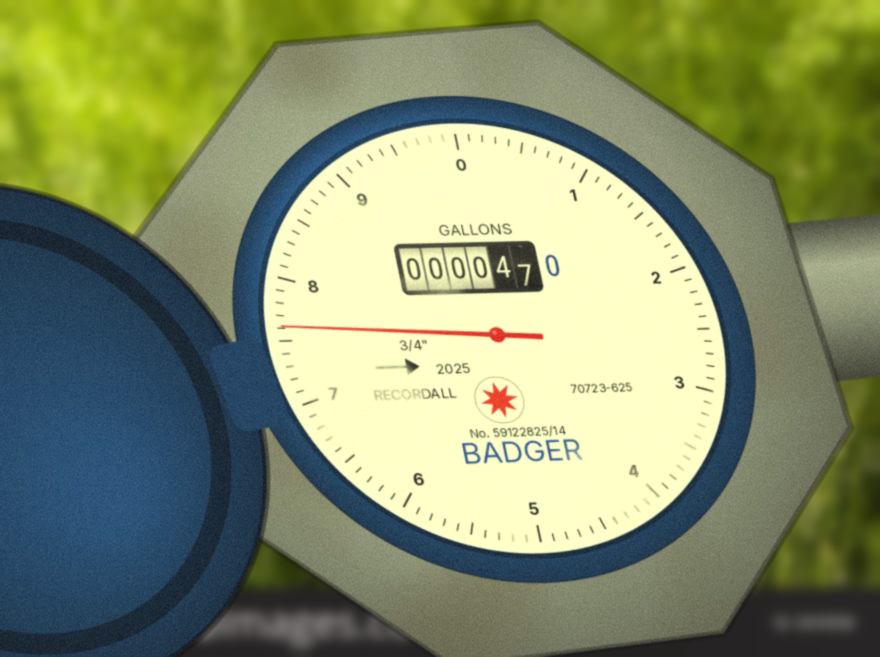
value=467.6 unit=gal
